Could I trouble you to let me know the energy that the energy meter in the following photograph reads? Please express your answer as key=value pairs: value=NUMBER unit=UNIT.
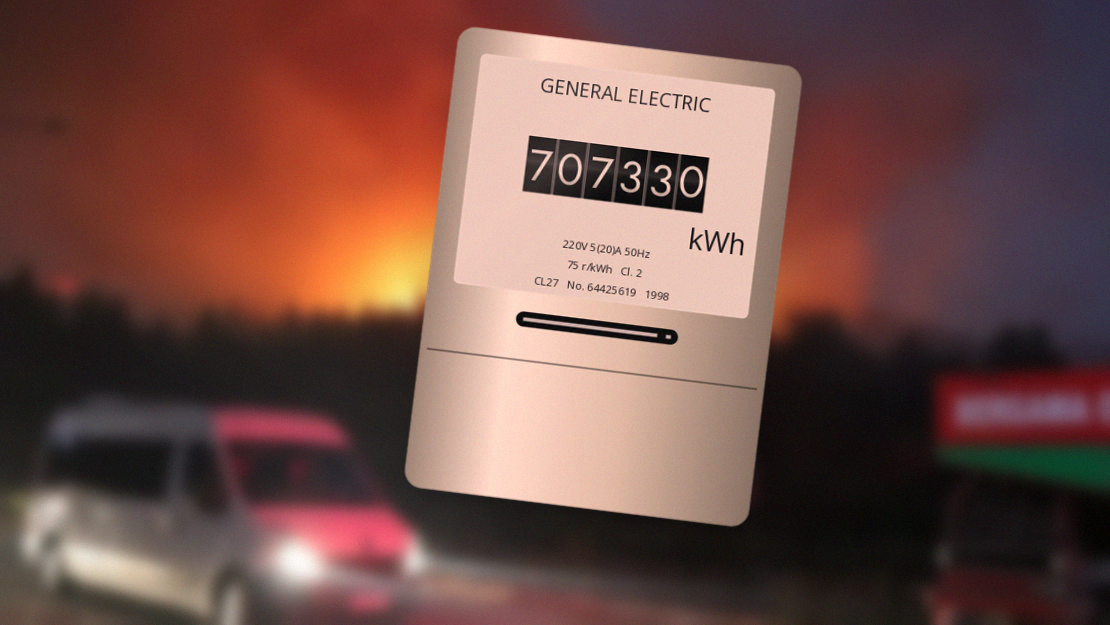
value=707330 unit=kWh
